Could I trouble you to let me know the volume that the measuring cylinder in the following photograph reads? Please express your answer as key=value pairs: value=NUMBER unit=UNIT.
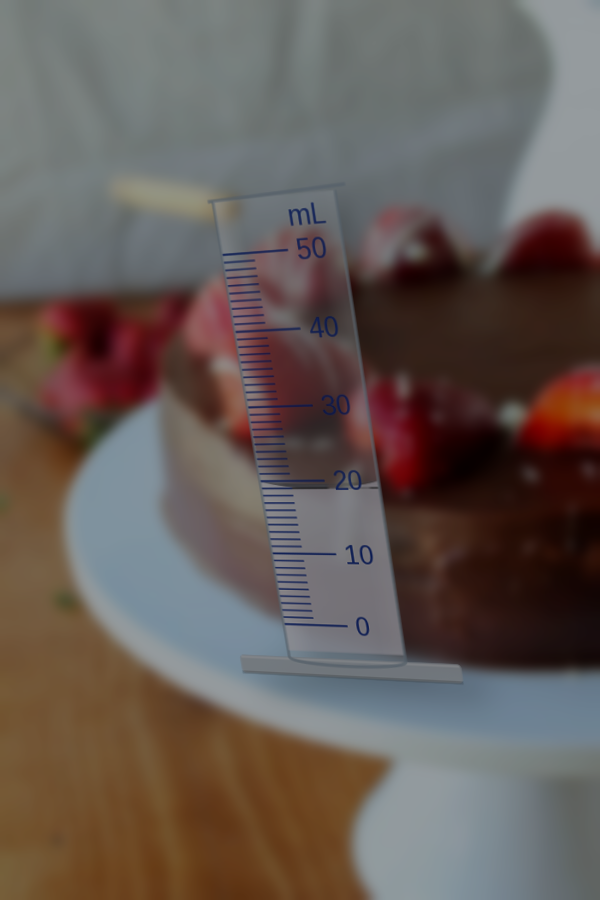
value=19 unit=mL
